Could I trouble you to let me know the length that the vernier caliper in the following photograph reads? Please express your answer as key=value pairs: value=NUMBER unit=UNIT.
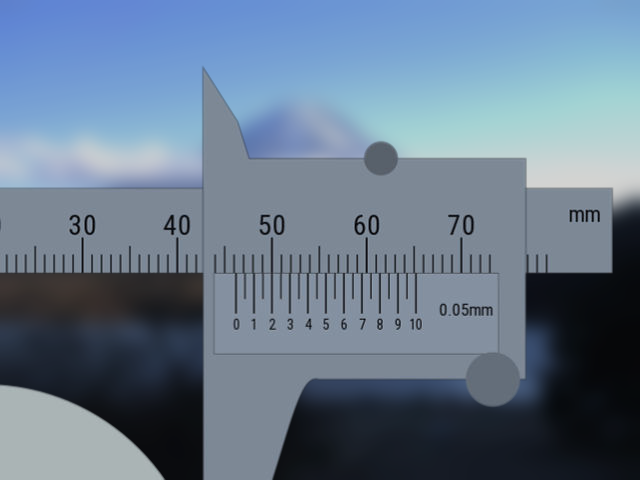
value=46.2 unit=mm
